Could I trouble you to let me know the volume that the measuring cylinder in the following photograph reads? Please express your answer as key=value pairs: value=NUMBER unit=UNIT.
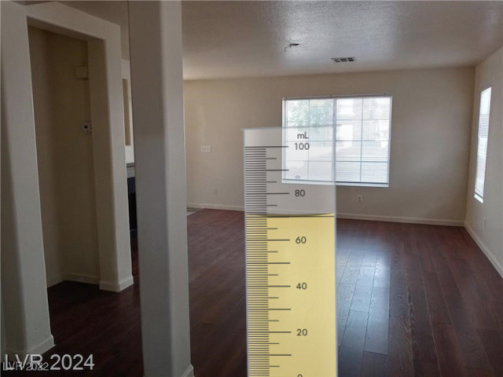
value=70 unit=mL
